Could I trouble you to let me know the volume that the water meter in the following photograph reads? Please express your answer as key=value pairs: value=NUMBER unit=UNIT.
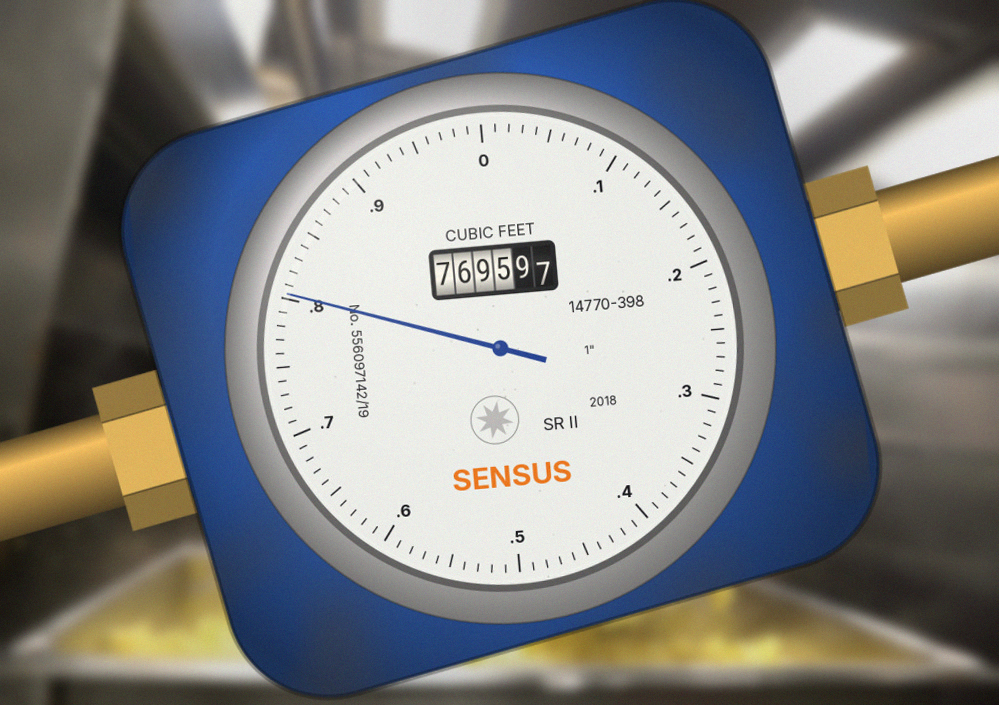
value=769596.80 unit=ft³
